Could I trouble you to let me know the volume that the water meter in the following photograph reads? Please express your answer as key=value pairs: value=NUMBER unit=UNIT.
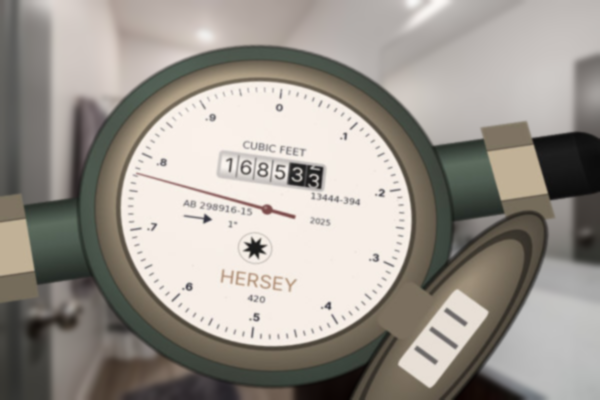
value=168532.77 unit=ft³
